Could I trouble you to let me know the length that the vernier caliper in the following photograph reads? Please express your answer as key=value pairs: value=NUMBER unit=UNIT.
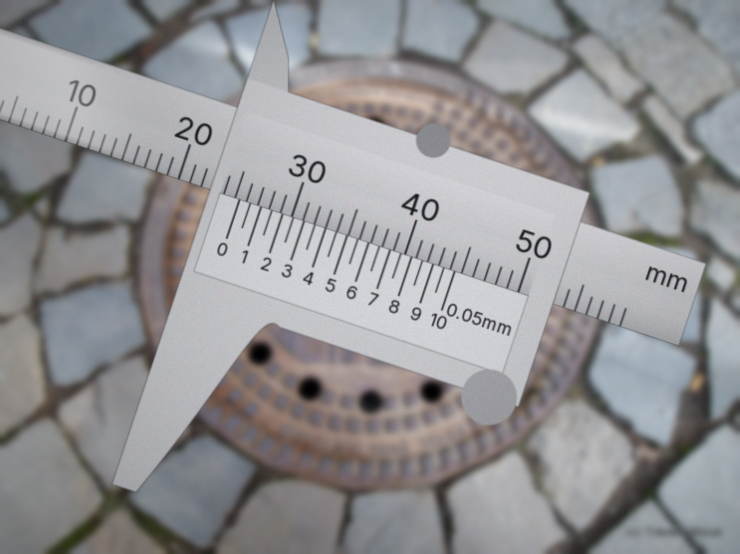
value=25.4 unit=mm
